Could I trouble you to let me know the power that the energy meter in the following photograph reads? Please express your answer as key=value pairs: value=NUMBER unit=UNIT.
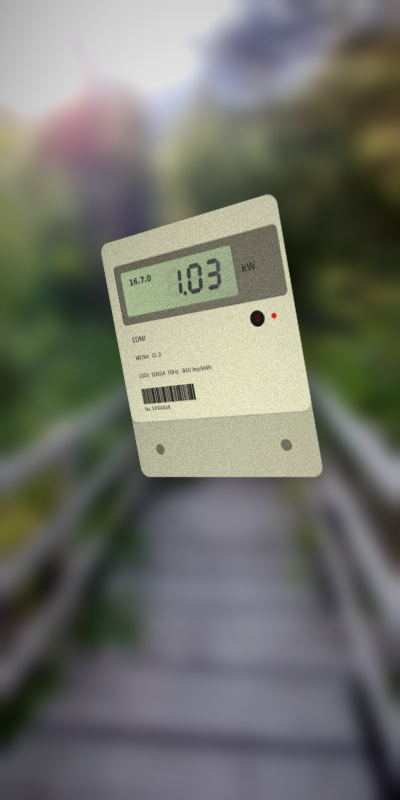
value=1.03 unit=kW
